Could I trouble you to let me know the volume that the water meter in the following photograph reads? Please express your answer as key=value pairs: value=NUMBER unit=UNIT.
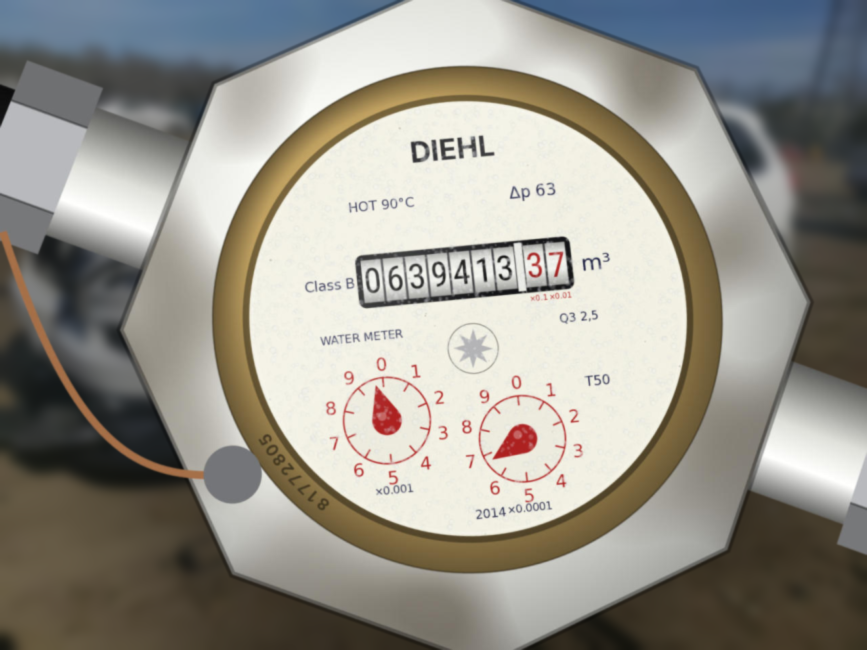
value=639413.3696 unit=m³
